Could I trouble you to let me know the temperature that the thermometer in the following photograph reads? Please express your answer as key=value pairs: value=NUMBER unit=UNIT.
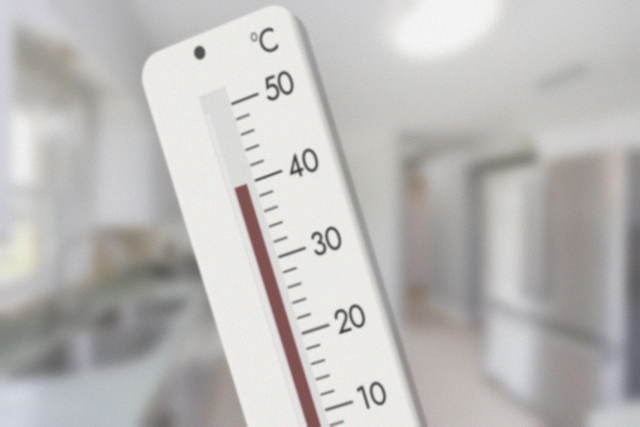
value=40 unit=°C
